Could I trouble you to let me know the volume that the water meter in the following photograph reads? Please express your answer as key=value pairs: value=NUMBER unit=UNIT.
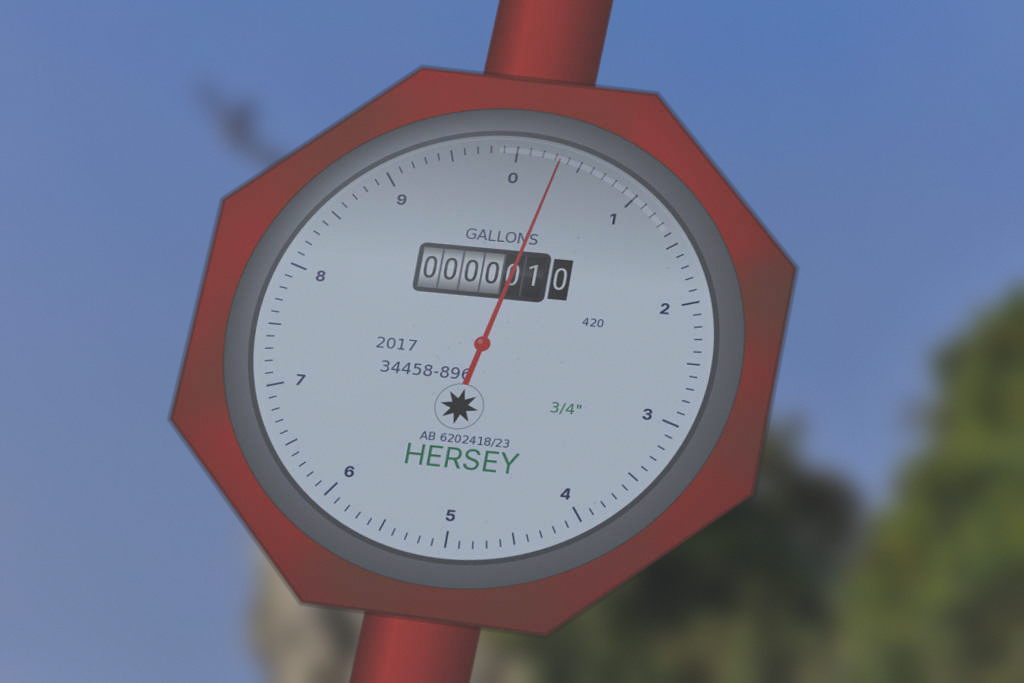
value=10.3 unit=gal
